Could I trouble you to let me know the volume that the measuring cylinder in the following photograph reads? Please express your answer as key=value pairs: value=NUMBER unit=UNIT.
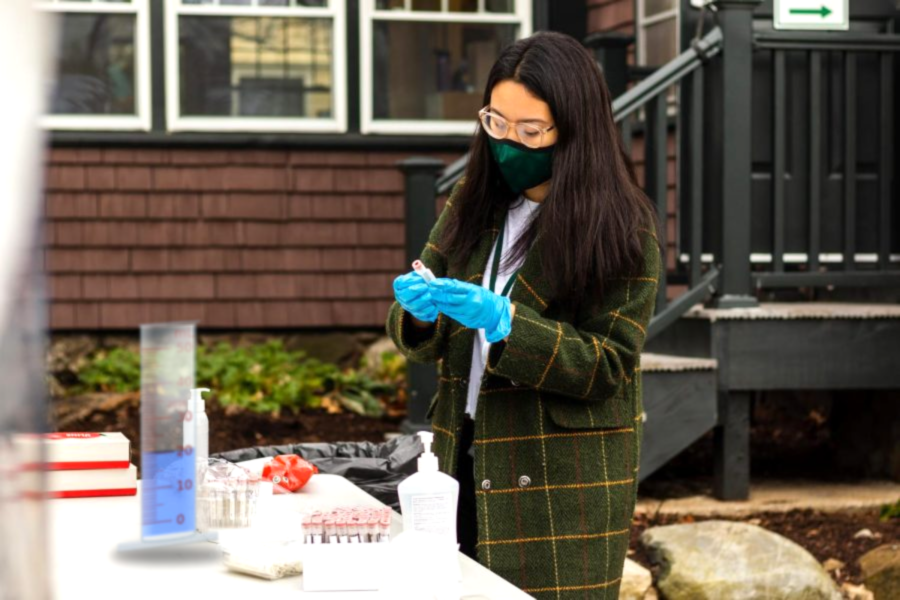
value=20 unit=mL
